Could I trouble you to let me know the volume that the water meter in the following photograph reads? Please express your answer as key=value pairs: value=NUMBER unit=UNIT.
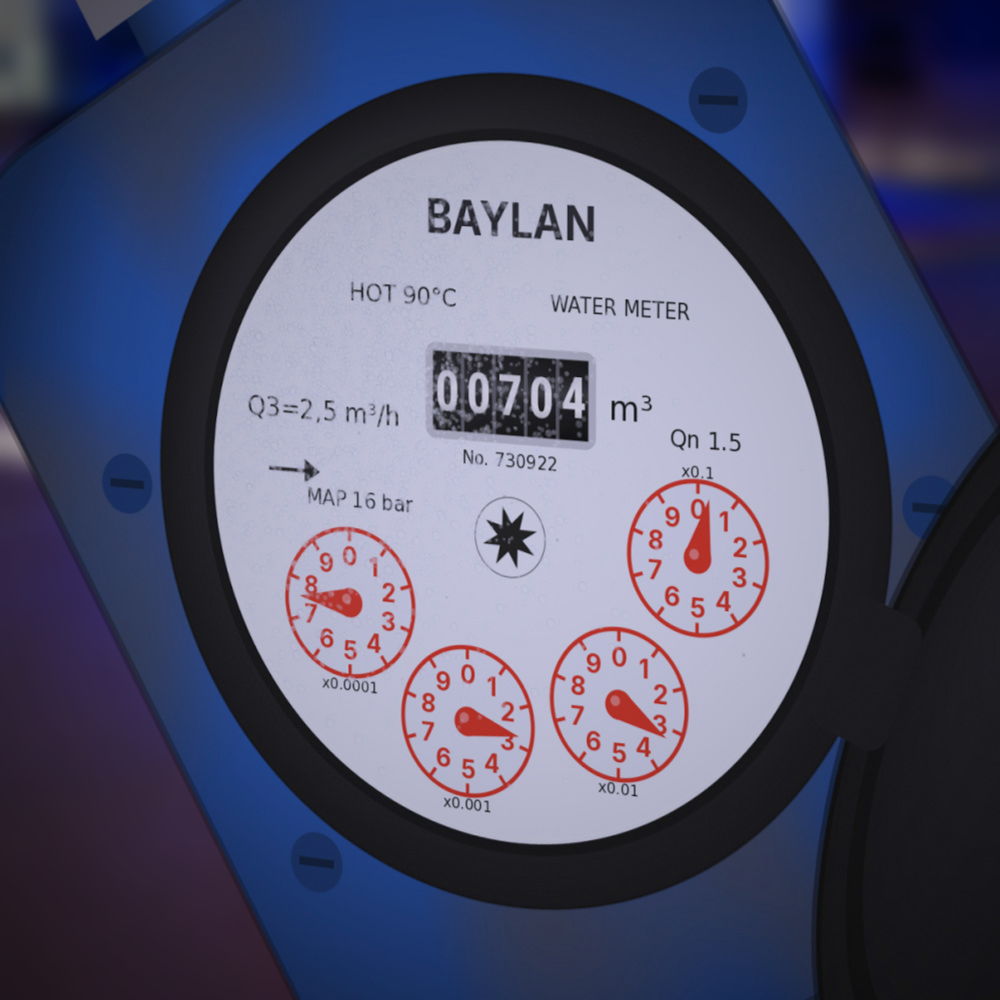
value=704.0327 unit=m³
